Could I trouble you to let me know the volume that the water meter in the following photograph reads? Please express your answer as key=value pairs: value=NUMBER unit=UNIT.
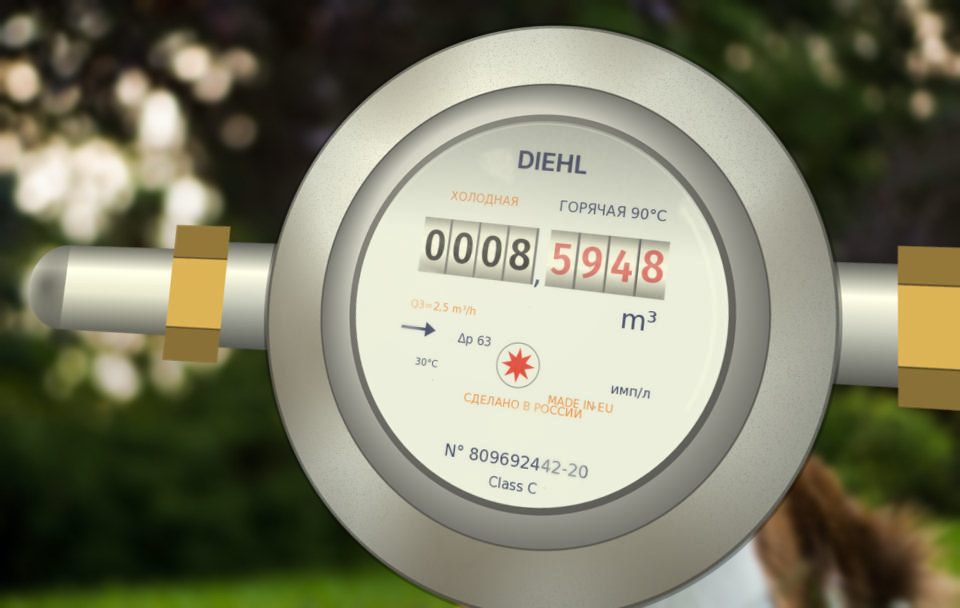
value=8.5948 unit=m³
